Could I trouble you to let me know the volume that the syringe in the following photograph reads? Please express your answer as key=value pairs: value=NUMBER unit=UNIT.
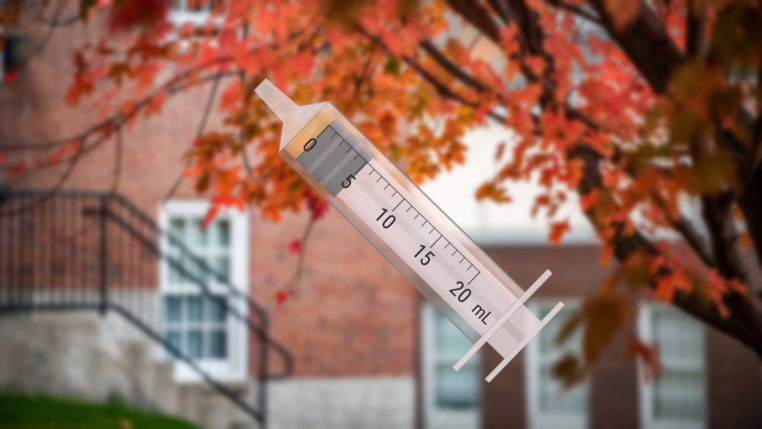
value=0 unit=mL
